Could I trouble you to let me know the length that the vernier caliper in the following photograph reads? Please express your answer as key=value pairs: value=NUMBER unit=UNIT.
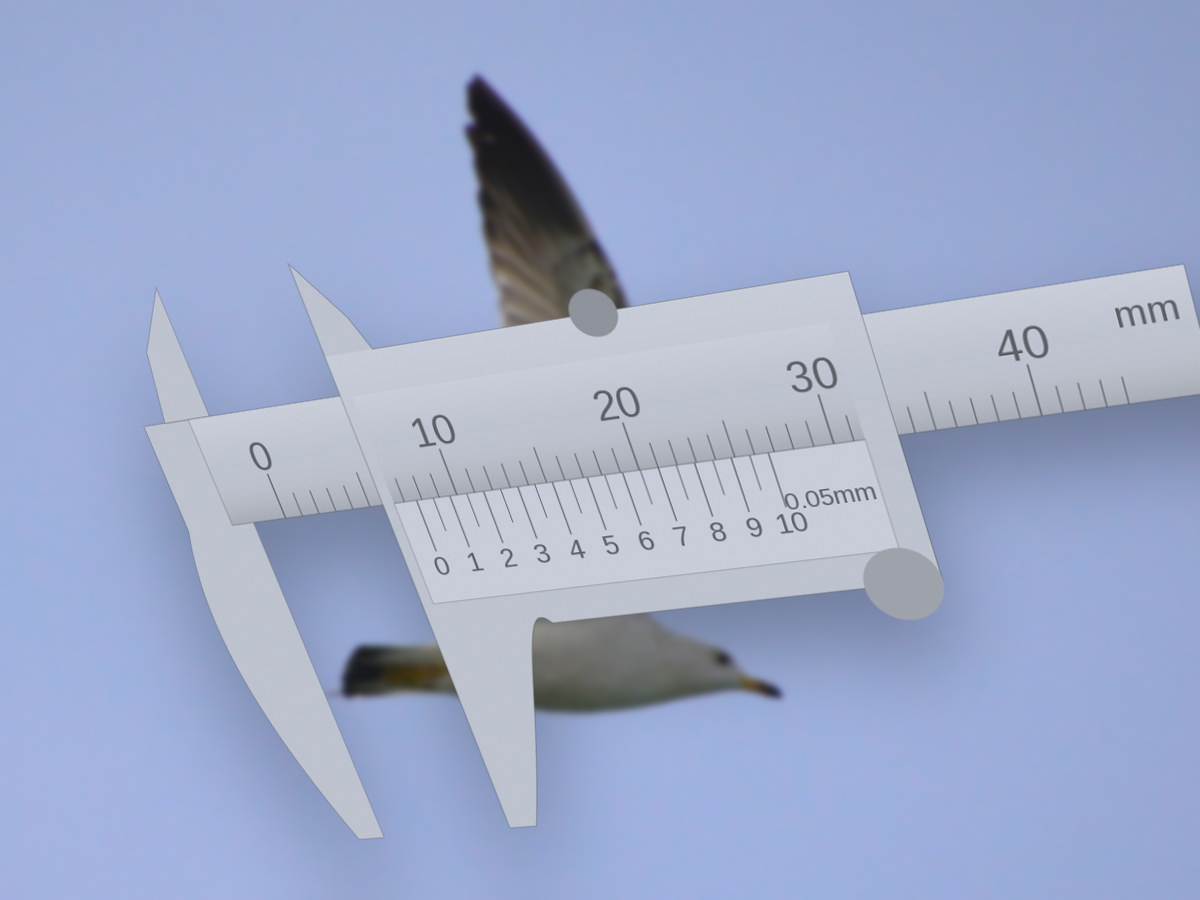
value=7.7 unit=mm
